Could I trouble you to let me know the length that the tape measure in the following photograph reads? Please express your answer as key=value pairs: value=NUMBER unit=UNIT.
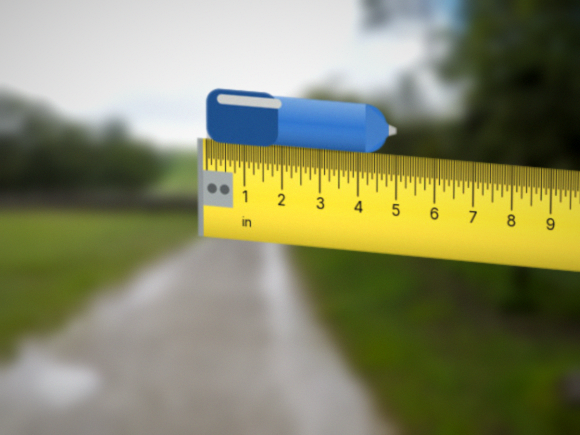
value=5 unit=in
